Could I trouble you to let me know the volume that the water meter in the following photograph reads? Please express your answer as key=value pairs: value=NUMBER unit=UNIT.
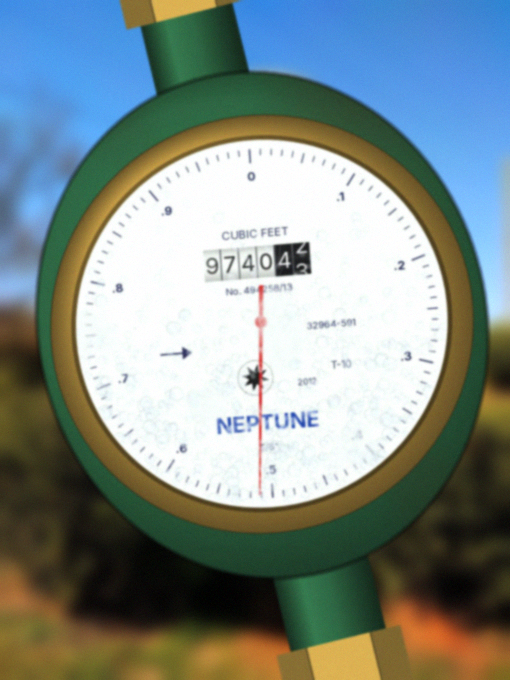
value=974042.51 unit=ft³
